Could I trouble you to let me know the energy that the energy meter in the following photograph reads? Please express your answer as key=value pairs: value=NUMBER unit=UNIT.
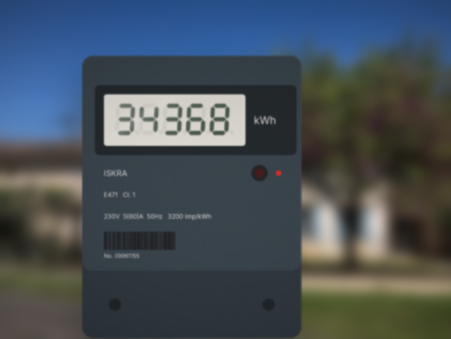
value=34368 unit=kWh
